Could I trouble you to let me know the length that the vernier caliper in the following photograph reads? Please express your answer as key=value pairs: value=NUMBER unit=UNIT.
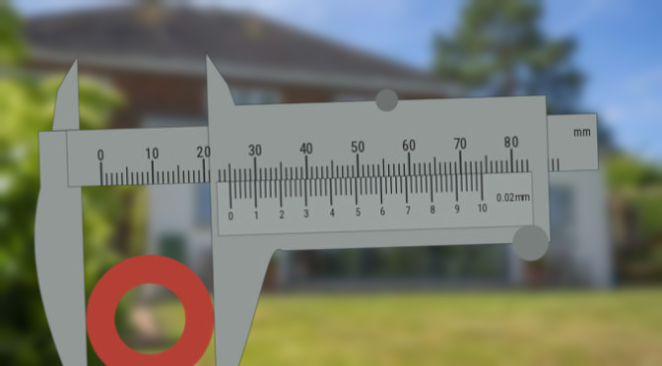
value=25.0 unit=mm
